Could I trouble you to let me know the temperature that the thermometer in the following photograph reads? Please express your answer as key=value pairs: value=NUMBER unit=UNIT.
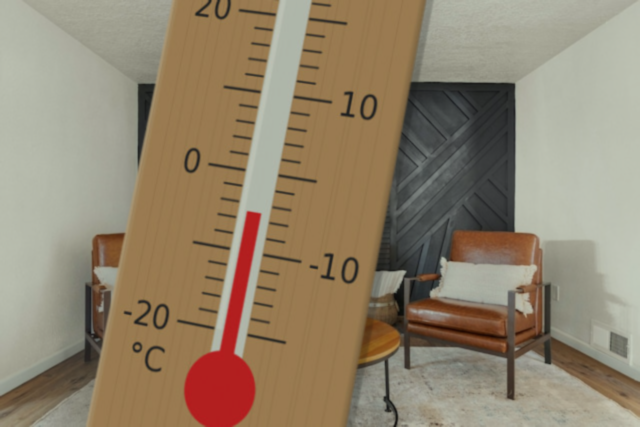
value=-5 unit=°C
